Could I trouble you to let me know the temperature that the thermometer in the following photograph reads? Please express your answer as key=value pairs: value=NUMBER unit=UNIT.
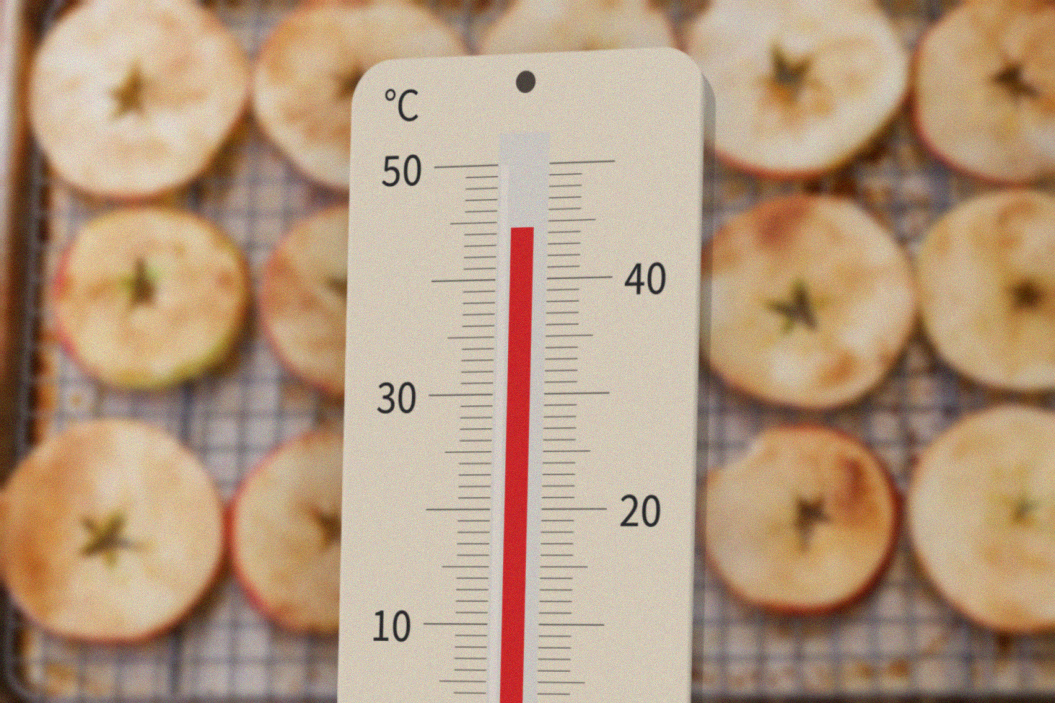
value=44.5 unit=°C
